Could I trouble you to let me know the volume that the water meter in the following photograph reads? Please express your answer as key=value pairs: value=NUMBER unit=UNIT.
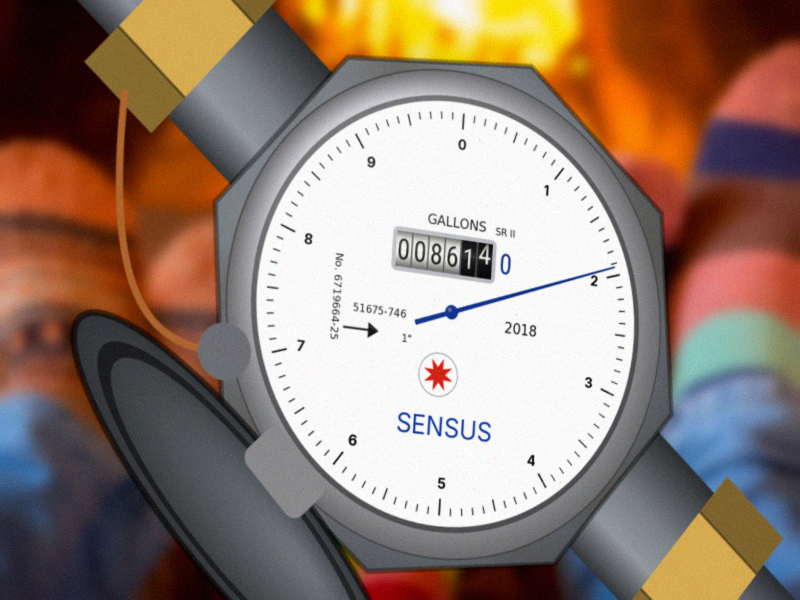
value=86141.9 unit=gal
